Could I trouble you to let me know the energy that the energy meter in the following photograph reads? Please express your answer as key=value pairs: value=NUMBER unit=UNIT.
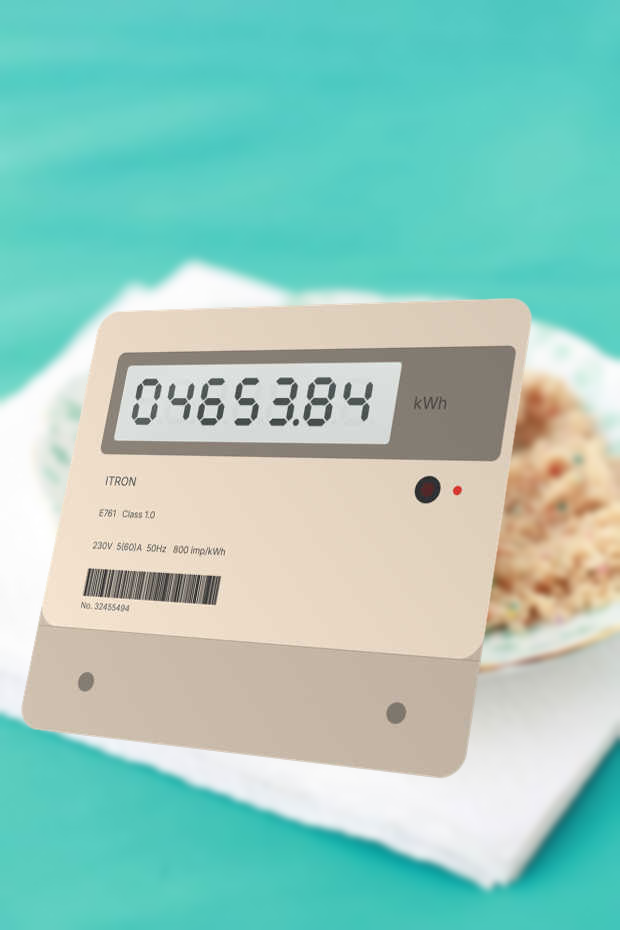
value=4653.84 unit=kWh
